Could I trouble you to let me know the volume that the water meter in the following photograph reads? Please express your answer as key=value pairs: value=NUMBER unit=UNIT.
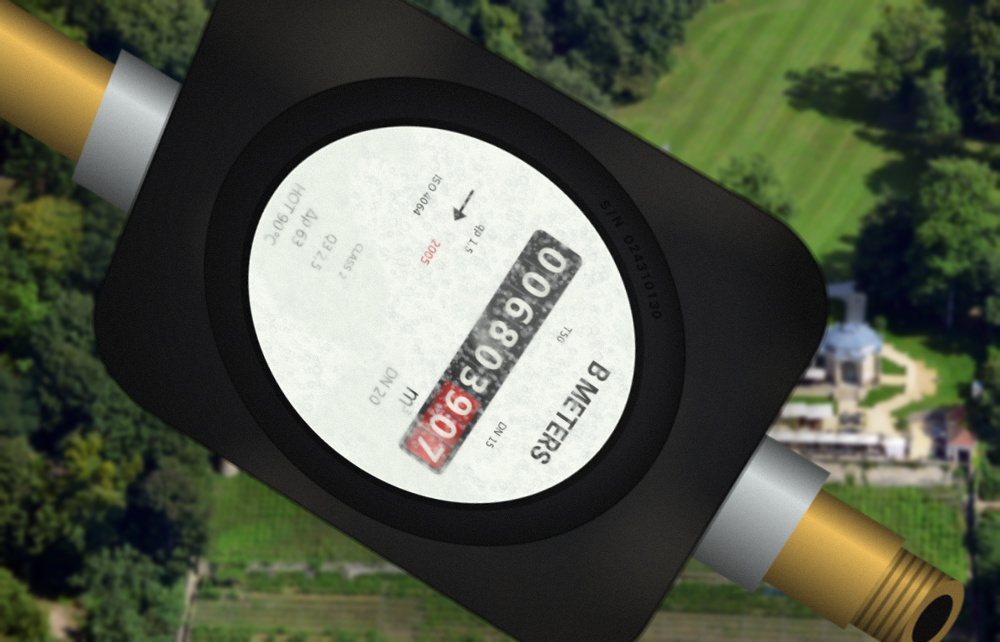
value=6803.907 unit=m³
